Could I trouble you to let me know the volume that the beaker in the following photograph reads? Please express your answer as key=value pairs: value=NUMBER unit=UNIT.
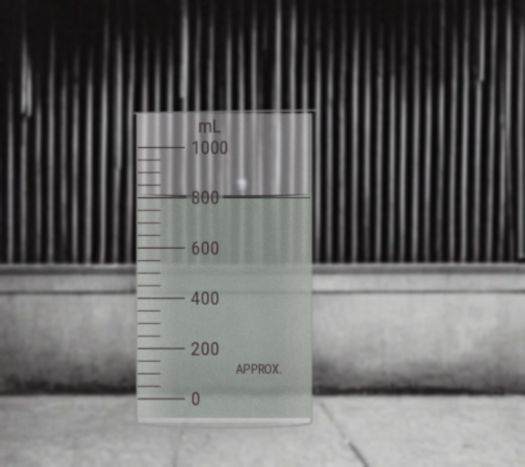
value=800 unit=mL
